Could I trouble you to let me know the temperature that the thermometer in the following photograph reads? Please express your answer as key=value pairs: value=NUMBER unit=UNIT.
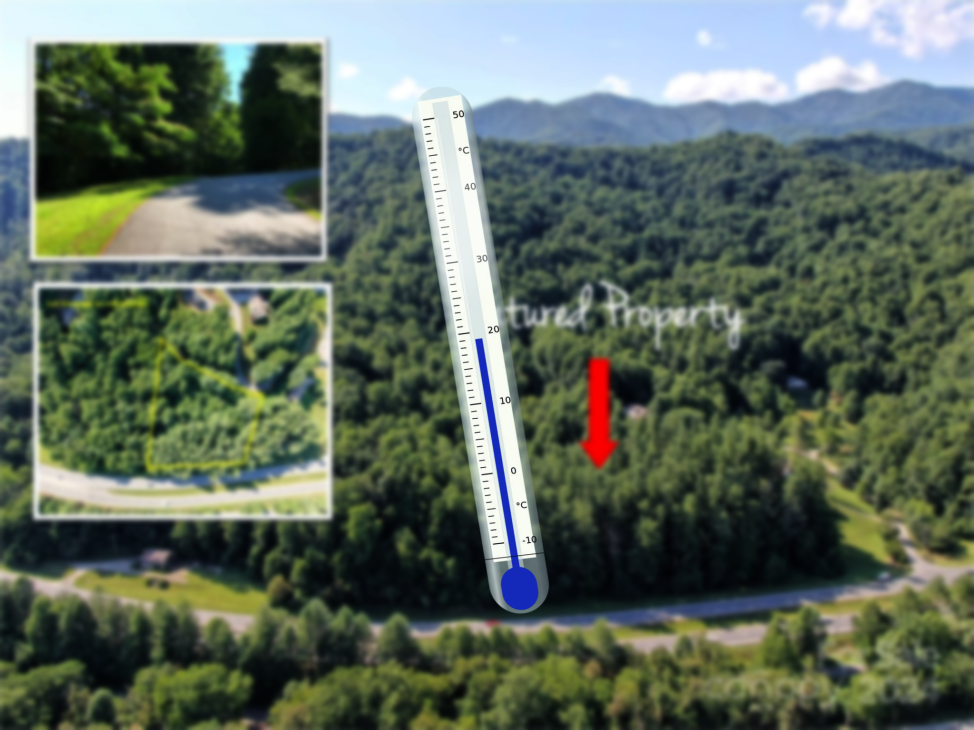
value=19 unit=°C
